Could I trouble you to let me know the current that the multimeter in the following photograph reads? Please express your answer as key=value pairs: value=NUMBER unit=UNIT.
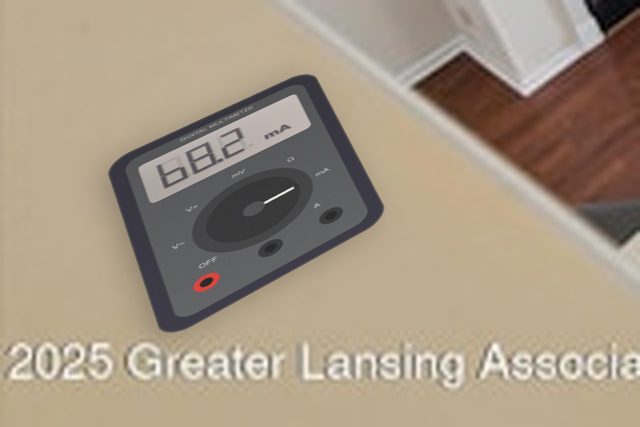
value=68.2 unit=mA
